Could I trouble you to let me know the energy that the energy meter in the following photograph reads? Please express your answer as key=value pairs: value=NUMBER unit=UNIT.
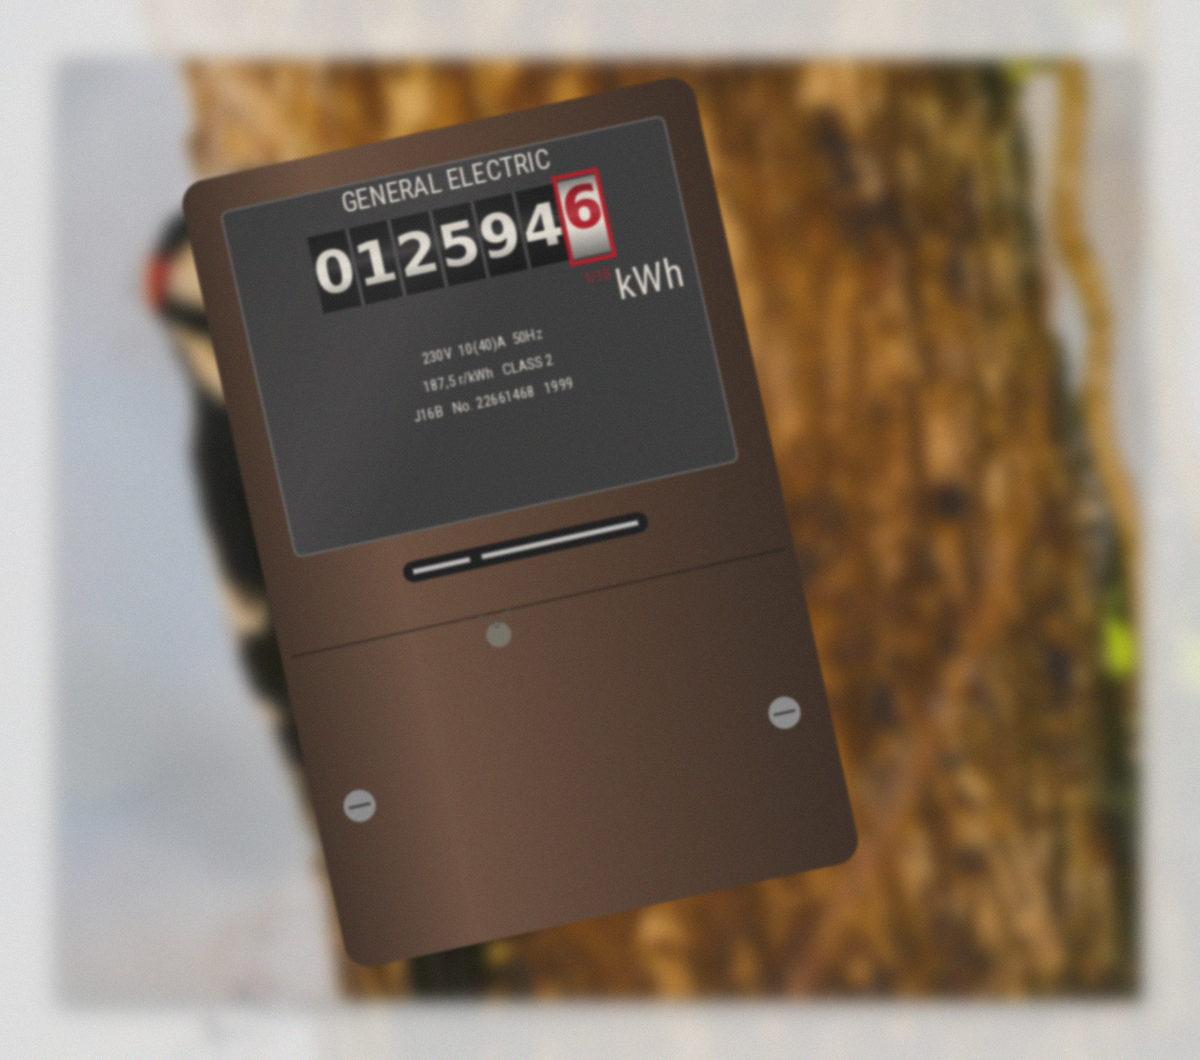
value=12594.6 unit=kWh
